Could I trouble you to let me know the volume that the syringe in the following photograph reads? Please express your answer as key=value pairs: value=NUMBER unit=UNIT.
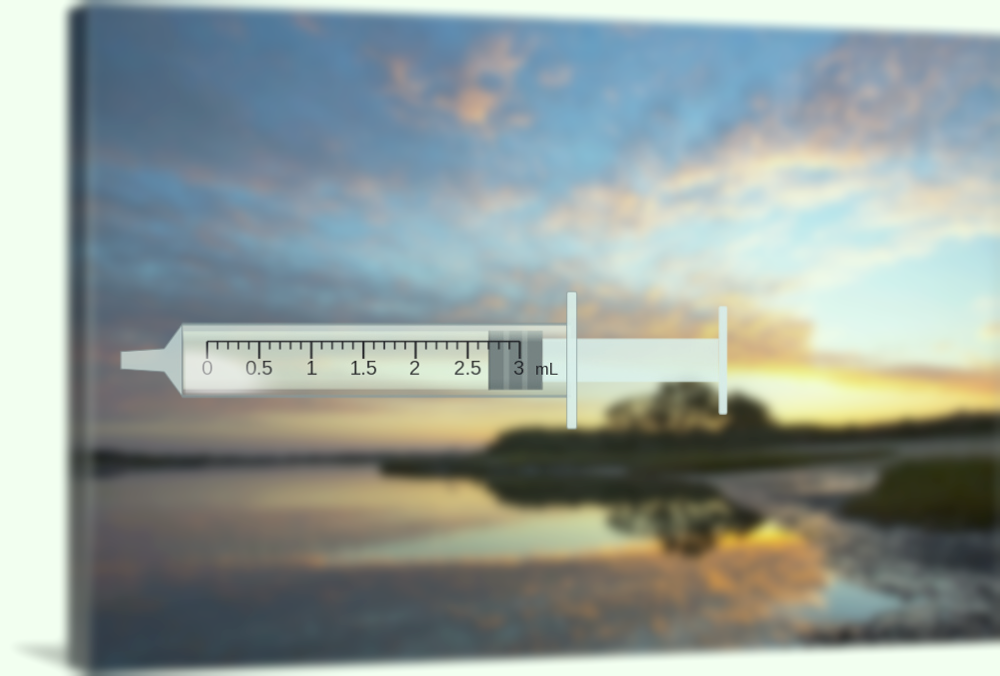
value=2.7 unit=mL
